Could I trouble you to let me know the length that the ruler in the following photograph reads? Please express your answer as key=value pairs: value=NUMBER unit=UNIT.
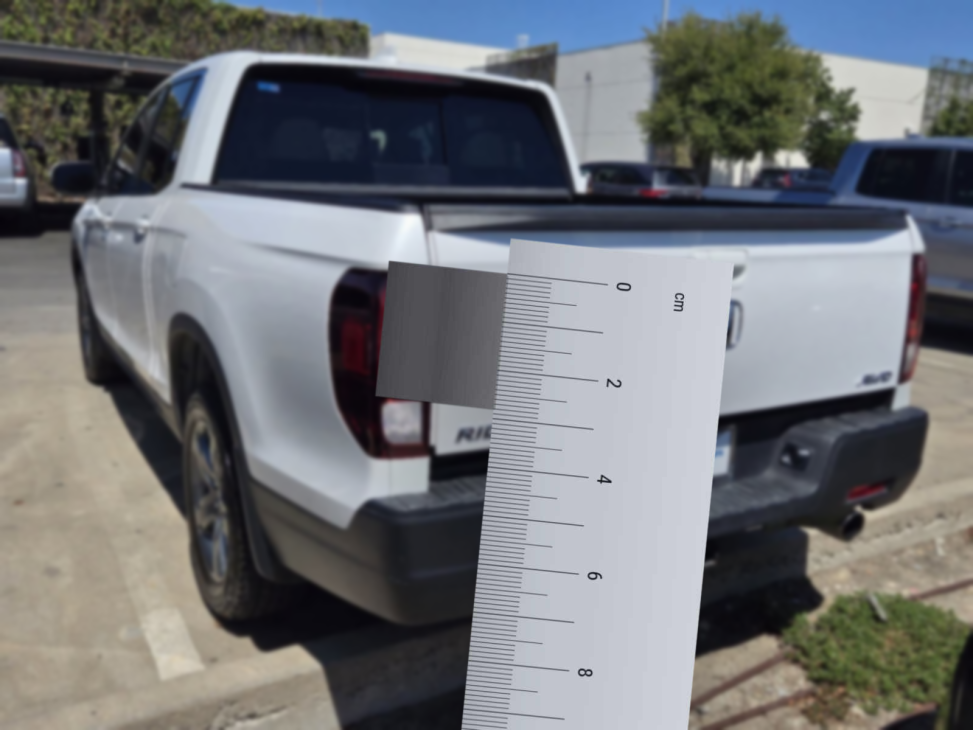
value=2.8 unit=cm
